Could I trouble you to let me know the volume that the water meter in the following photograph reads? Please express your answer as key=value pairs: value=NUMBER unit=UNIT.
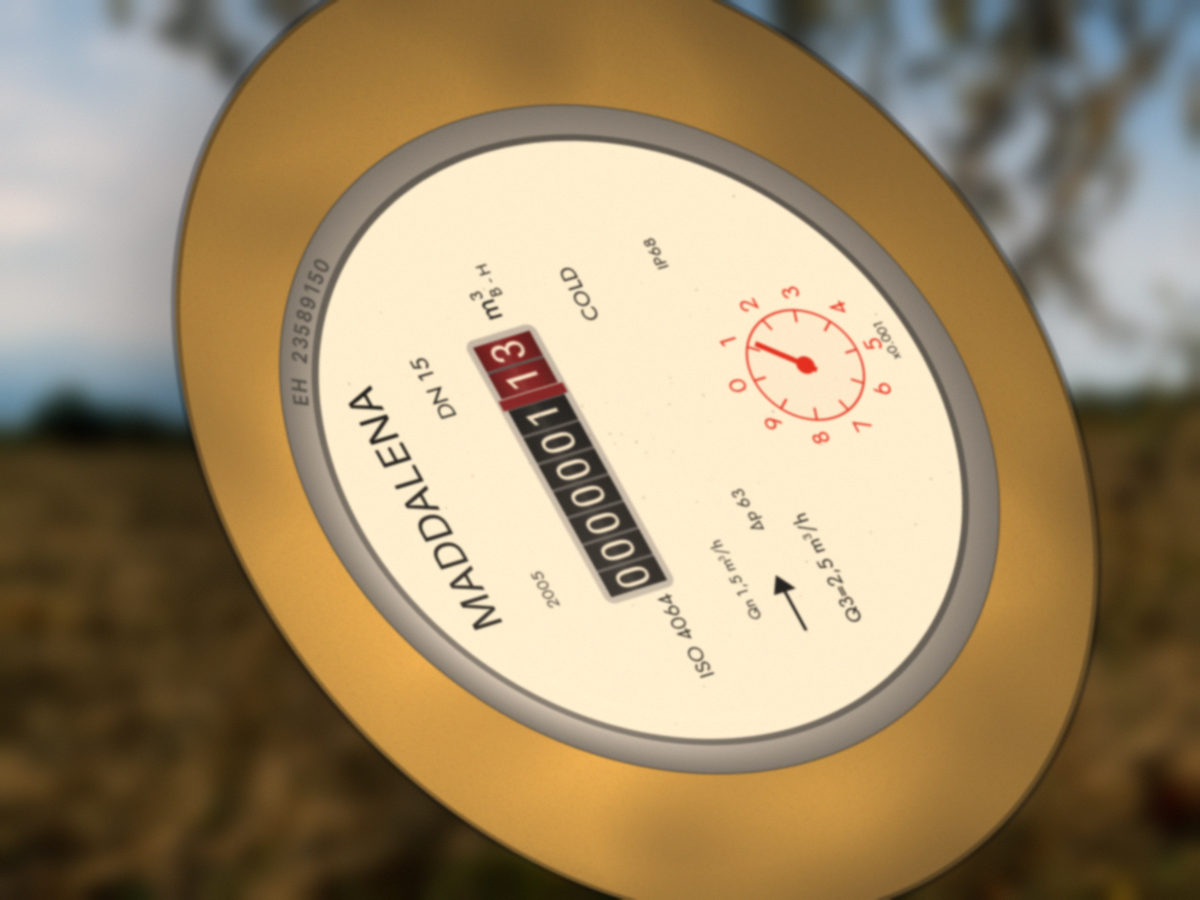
value=1.131 unit=m³
